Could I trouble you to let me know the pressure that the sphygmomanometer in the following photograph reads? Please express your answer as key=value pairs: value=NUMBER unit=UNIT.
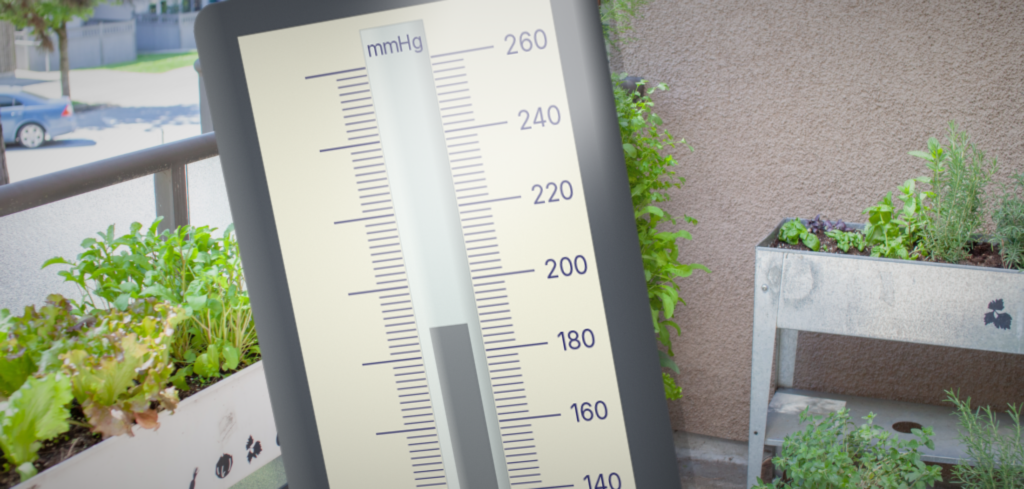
value=188 unit=mmHg
